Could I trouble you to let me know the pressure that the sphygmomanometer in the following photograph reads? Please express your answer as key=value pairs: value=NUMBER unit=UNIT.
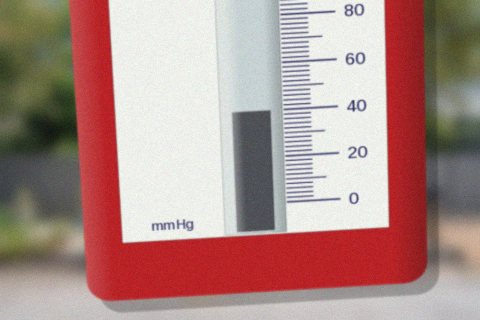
value=40 unit=mmHg
